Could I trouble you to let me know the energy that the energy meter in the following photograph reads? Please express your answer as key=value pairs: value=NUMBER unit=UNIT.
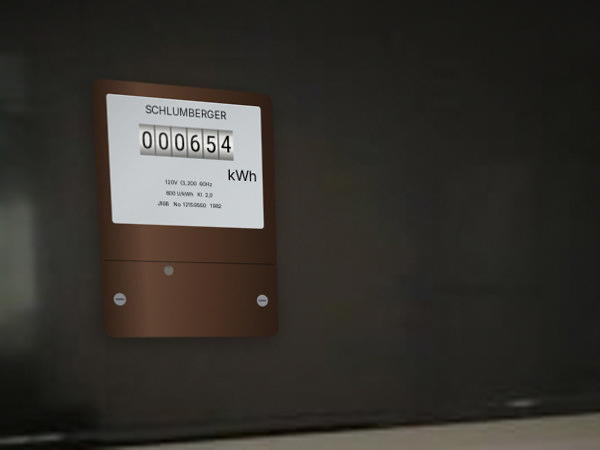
value=654 unit=kWh
